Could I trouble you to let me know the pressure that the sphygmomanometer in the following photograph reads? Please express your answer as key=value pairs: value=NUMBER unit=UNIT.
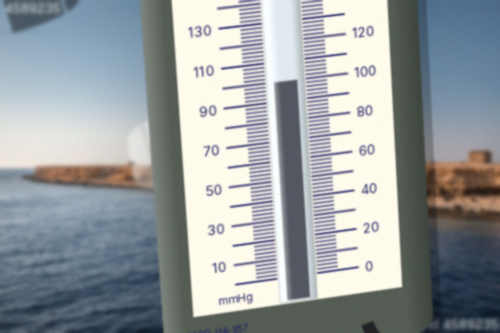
value=100 unit=mmHg
